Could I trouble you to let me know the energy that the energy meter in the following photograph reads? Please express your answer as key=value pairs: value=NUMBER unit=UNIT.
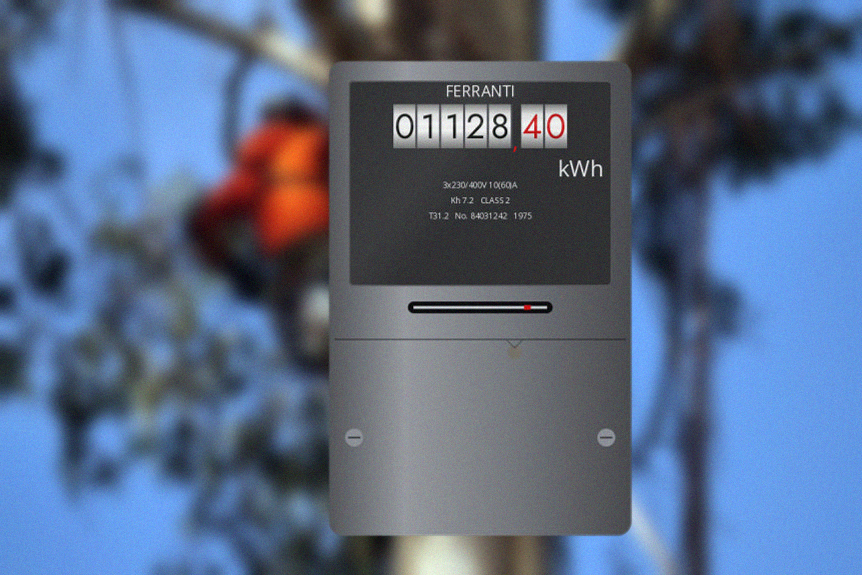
value=1128.40 unit=kWh
